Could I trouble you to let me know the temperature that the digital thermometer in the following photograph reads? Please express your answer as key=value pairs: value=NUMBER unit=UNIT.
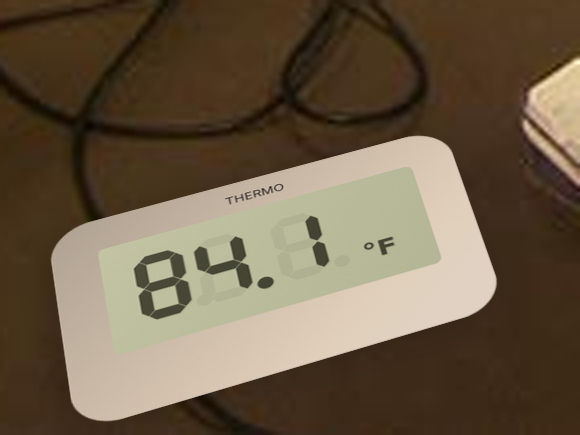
value=84.1 unit=°F
